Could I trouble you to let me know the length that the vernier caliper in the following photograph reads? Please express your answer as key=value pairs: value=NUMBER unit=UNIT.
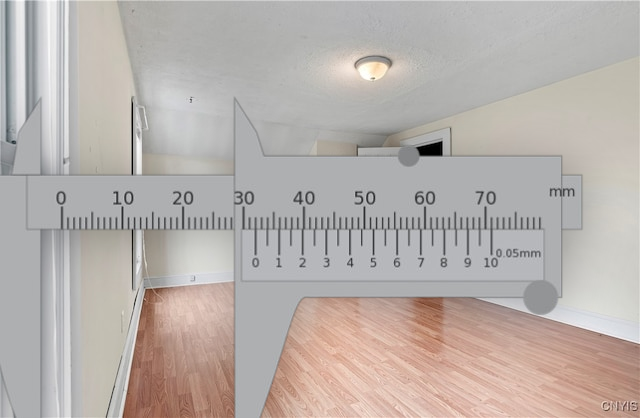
value=32.0 unit=mm
